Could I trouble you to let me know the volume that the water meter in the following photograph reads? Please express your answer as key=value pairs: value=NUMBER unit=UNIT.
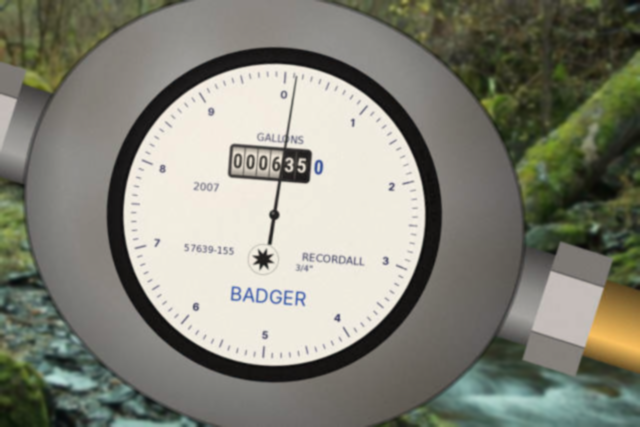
value=6350.1 unit=gal
